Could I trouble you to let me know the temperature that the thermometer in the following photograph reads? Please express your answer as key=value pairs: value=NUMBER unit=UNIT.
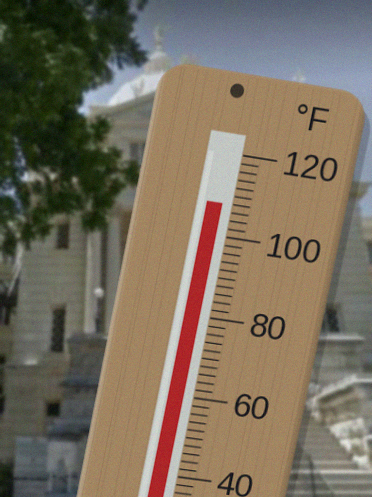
value=108 unit=°F
